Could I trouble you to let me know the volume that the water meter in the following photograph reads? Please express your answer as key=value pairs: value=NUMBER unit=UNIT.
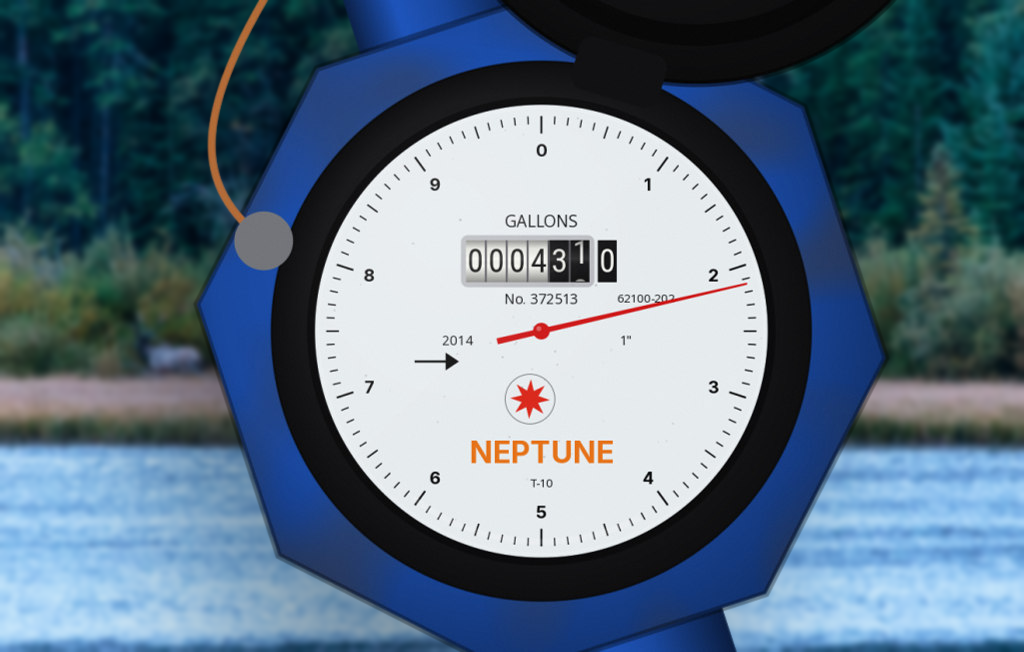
value=4312.1 unit=gal
